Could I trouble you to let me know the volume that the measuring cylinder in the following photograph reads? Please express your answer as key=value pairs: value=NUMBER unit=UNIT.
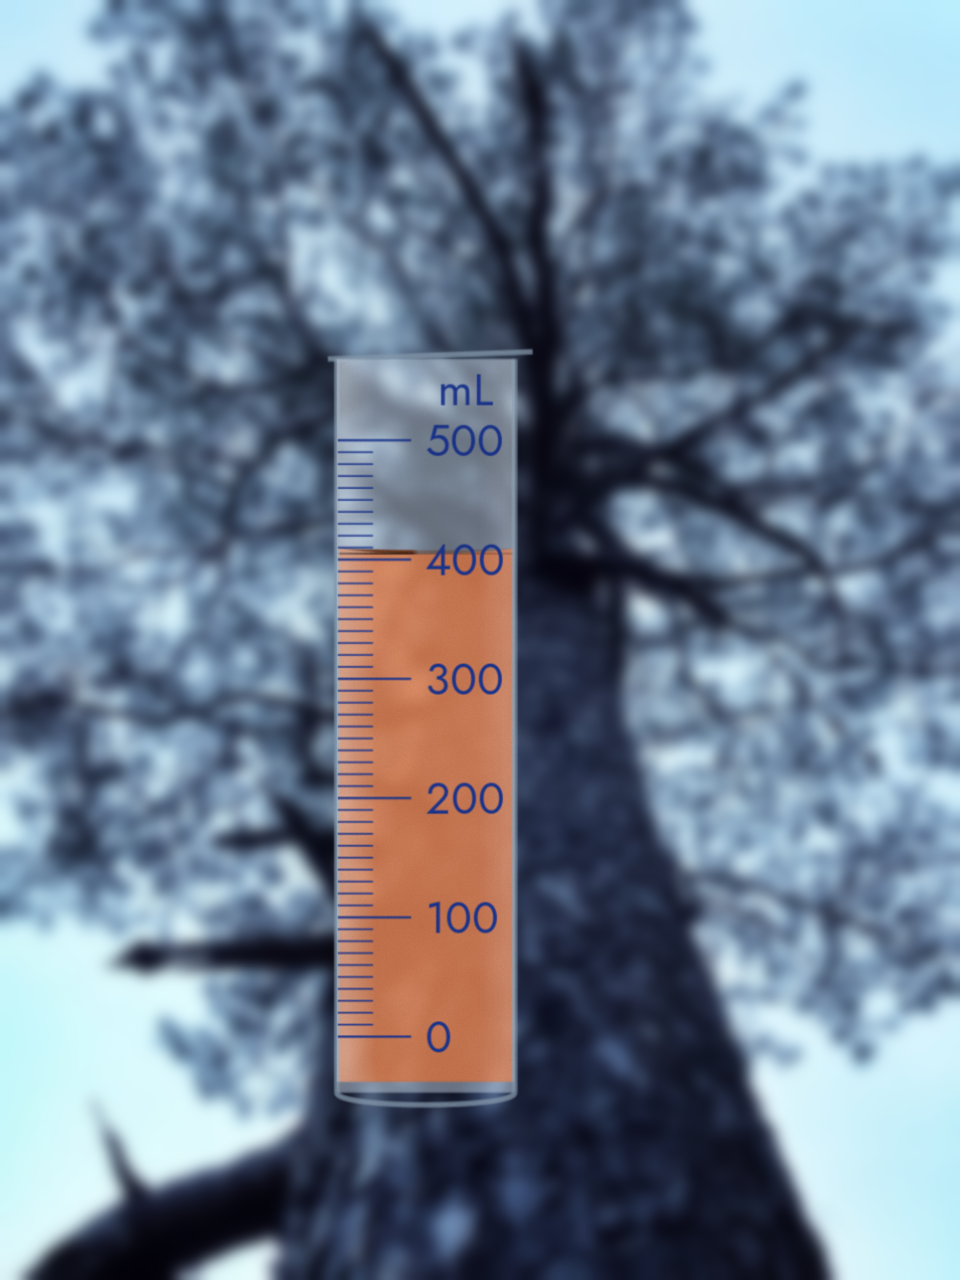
value=405 unit=mL
